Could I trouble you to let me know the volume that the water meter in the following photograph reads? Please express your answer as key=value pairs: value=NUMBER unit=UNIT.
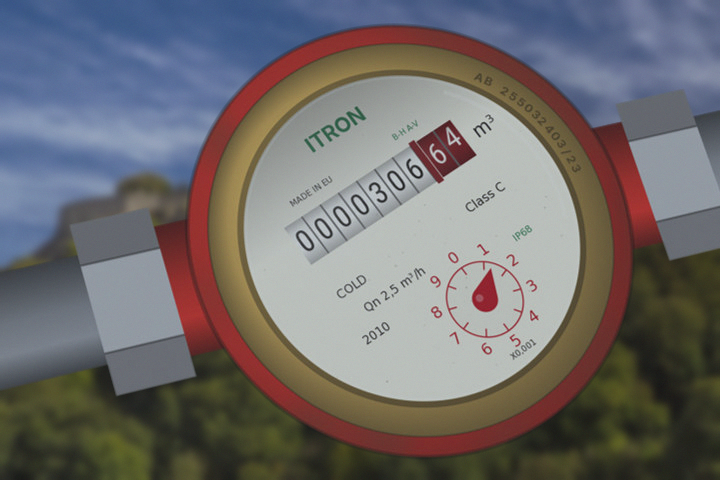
value=306.641 unit=m³
